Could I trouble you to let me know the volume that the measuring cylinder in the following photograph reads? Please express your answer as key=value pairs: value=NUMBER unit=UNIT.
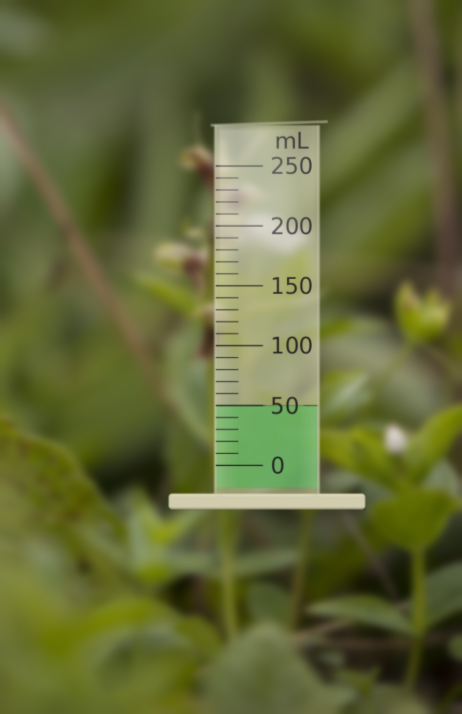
value=50 unit=mL
